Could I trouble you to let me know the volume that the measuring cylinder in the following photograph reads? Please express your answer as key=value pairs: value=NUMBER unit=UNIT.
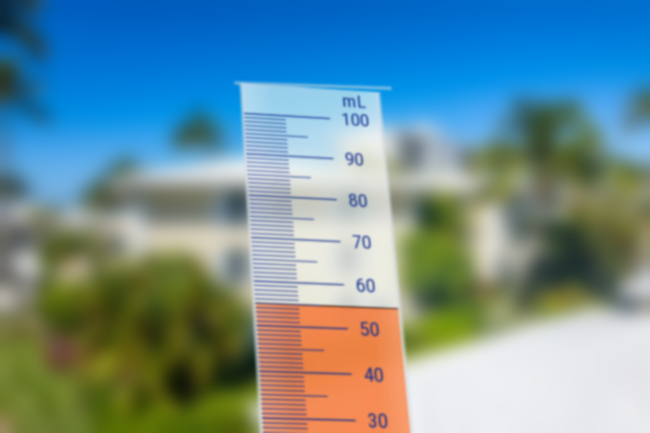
value=55 unit=mL
